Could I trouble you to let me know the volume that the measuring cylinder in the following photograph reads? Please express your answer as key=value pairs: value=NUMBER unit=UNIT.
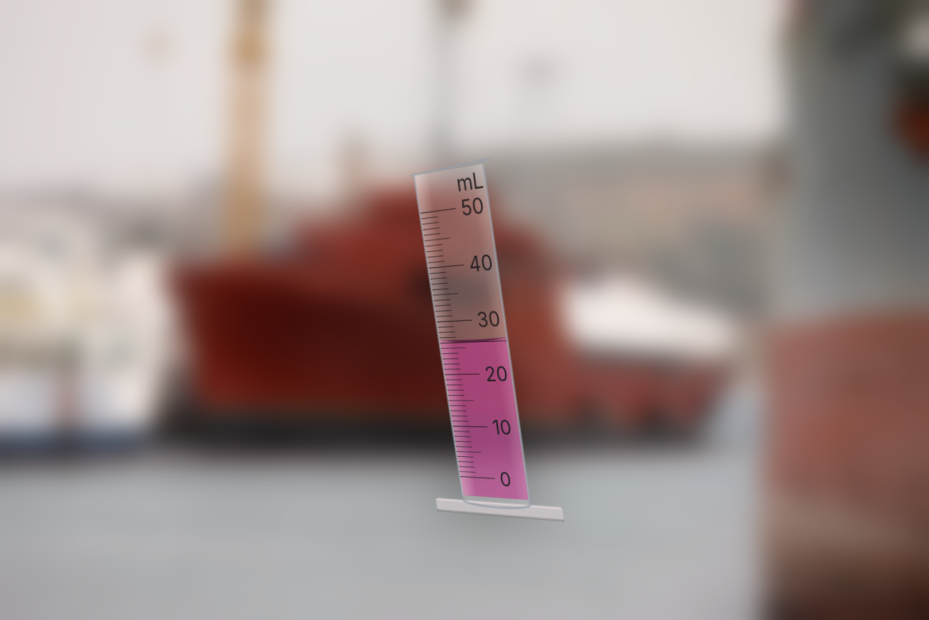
value=26 unit=mL
